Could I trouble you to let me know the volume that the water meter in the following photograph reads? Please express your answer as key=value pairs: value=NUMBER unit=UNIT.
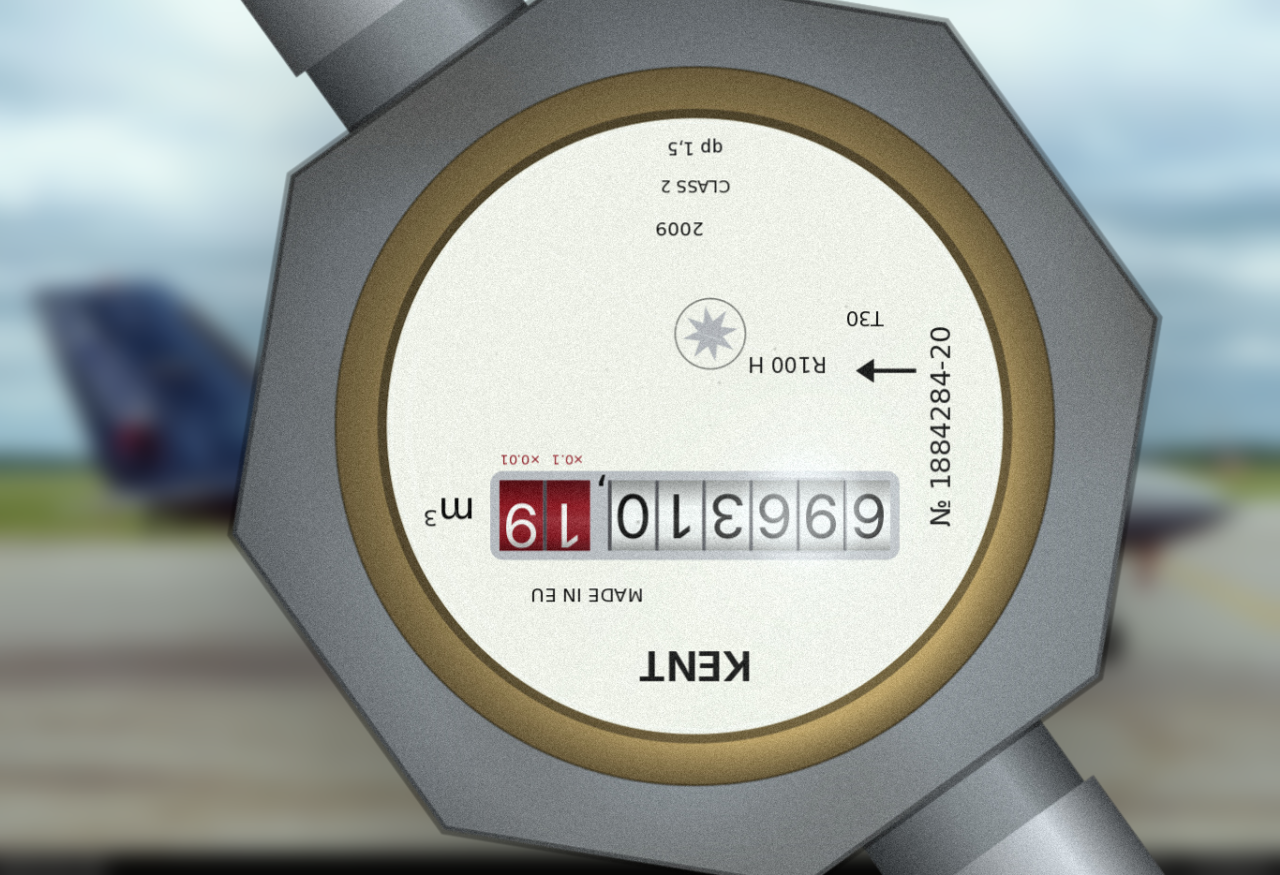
value=696310.19 unit=m³
